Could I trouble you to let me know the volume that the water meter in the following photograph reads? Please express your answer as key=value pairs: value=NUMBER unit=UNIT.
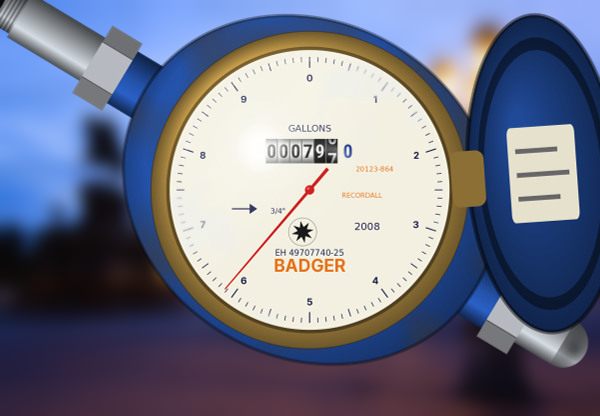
value=7966.1 unit=gal
